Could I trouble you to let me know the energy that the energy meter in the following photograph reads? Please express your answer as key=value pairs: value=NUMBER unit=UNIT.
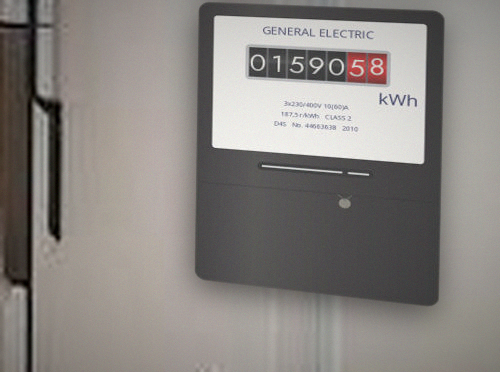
value=1590.58 unit=kWh
